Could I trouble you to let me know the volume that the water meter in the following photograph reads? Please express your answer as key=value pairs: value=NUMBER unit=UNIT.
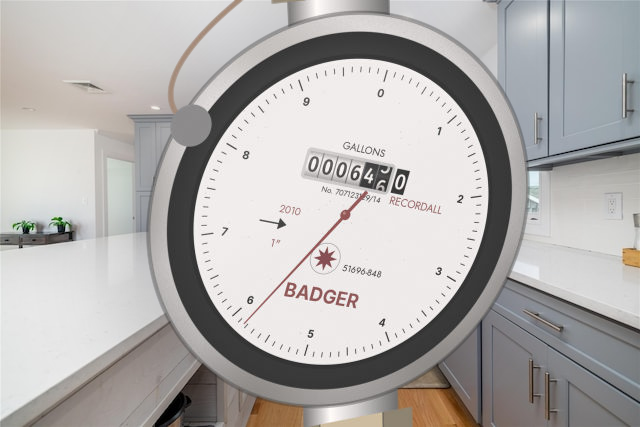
value=6455.8 unit=gal
